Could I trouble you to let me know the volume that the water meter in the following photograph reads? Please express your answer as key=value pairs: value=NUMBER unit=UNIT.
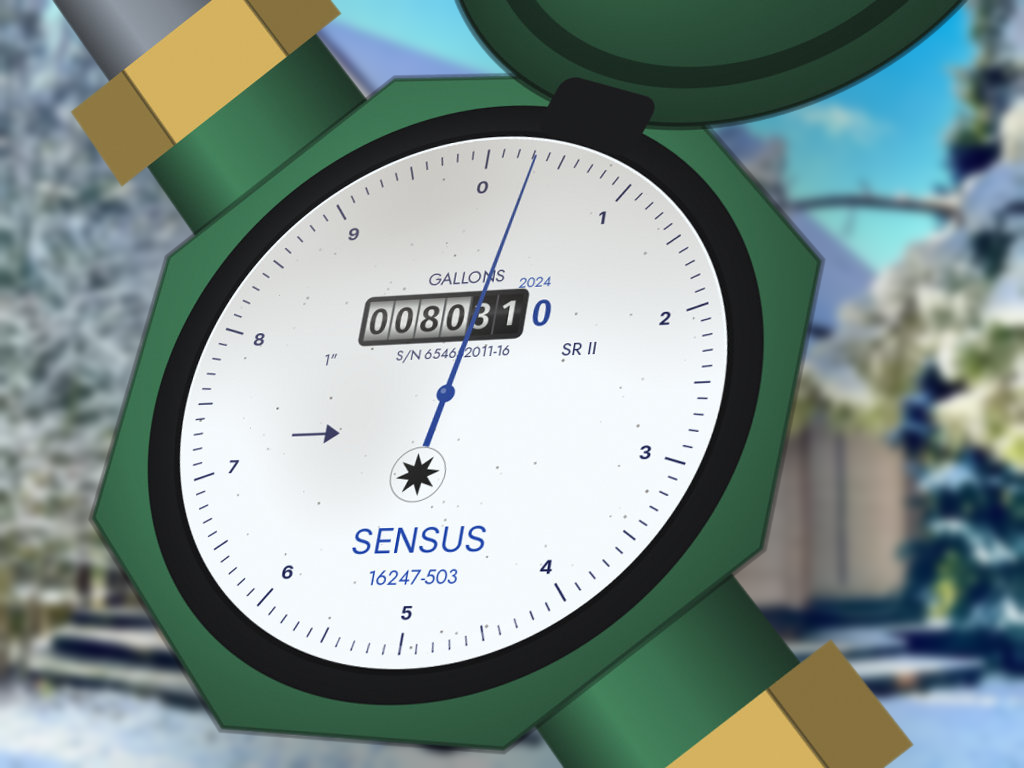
value=80310.3 unit=gal
